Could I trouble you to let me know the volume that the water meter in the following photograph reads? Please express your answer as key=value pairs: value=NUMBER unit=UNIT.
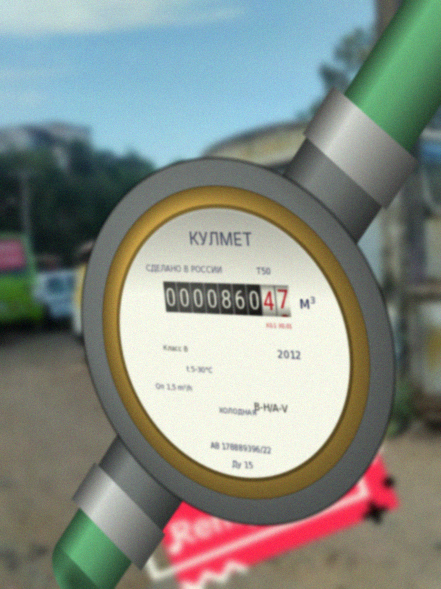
value=860.47 unit=m³
